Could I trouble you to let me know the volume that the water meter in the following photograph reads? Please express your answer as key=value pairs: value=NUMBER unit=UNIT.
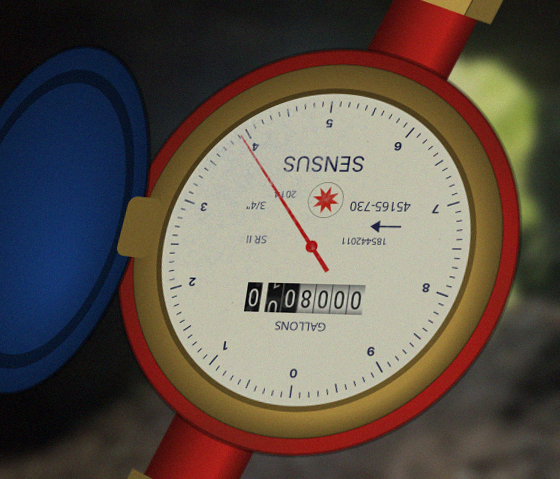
value=8003.9 unit=gal
